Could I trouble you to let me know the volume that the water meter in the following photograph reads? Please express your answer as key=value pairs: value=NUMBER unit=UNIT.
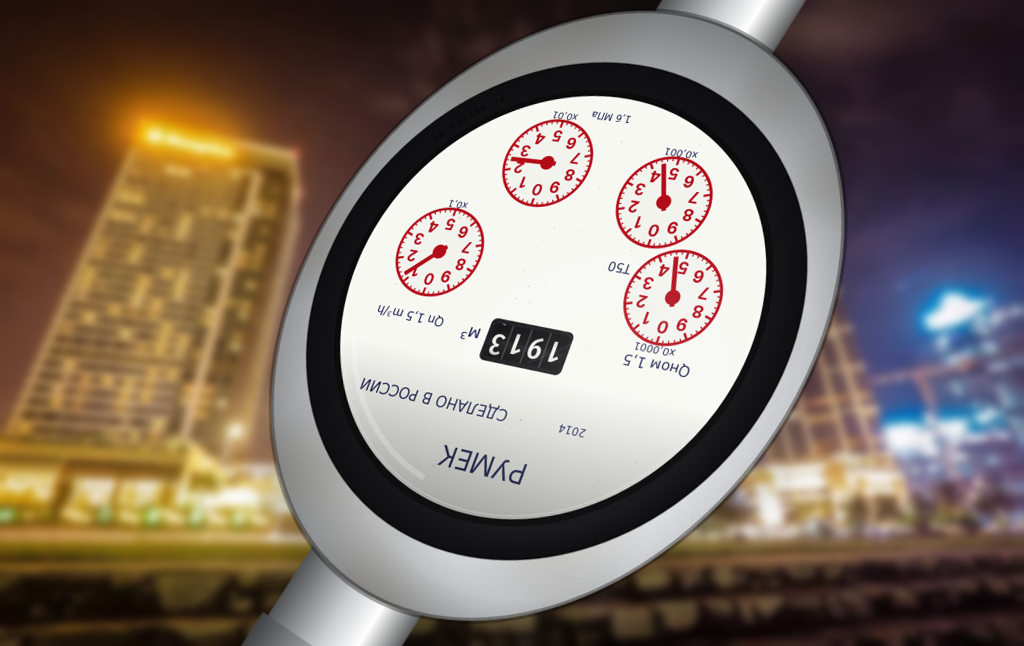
value=1913.1244 unit=m³
